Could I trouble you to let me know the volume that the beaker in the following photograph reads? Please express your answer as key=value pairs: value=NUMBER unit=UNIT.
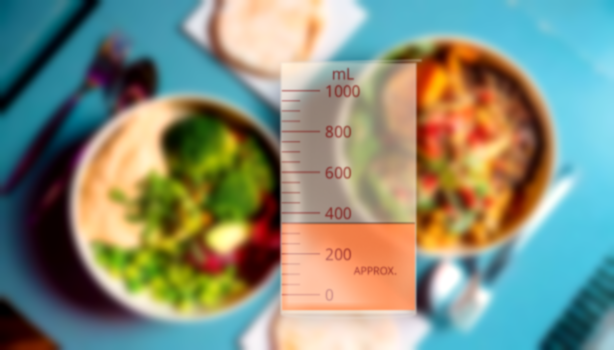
value=350 unit=mL
